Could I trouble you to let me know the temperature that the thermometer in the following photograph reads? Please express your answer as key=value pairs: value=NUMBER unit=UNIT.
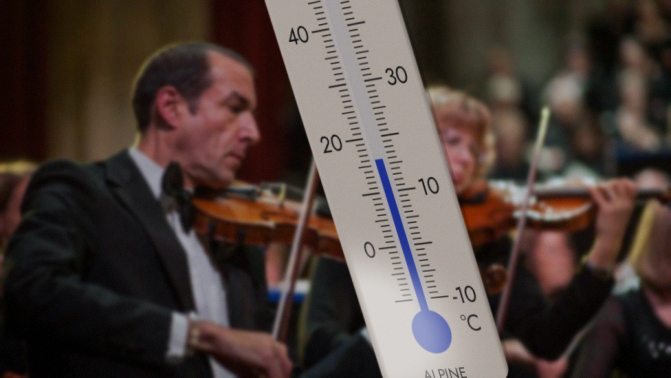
value=16 unit=°C
